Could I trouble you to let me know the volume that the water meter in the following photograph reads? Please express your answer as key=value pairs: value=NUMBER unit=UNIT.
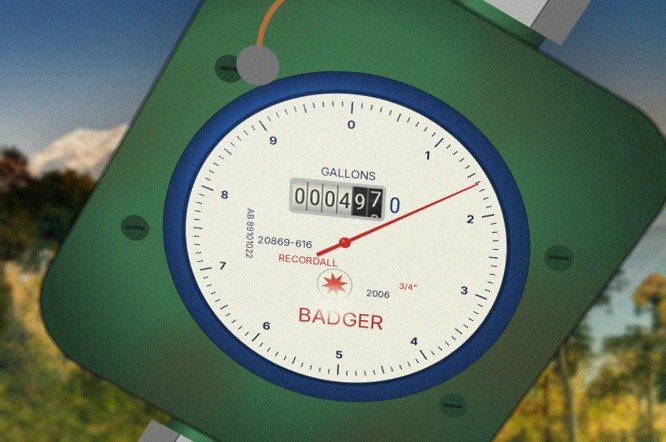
value=4971.6 unit=gal
